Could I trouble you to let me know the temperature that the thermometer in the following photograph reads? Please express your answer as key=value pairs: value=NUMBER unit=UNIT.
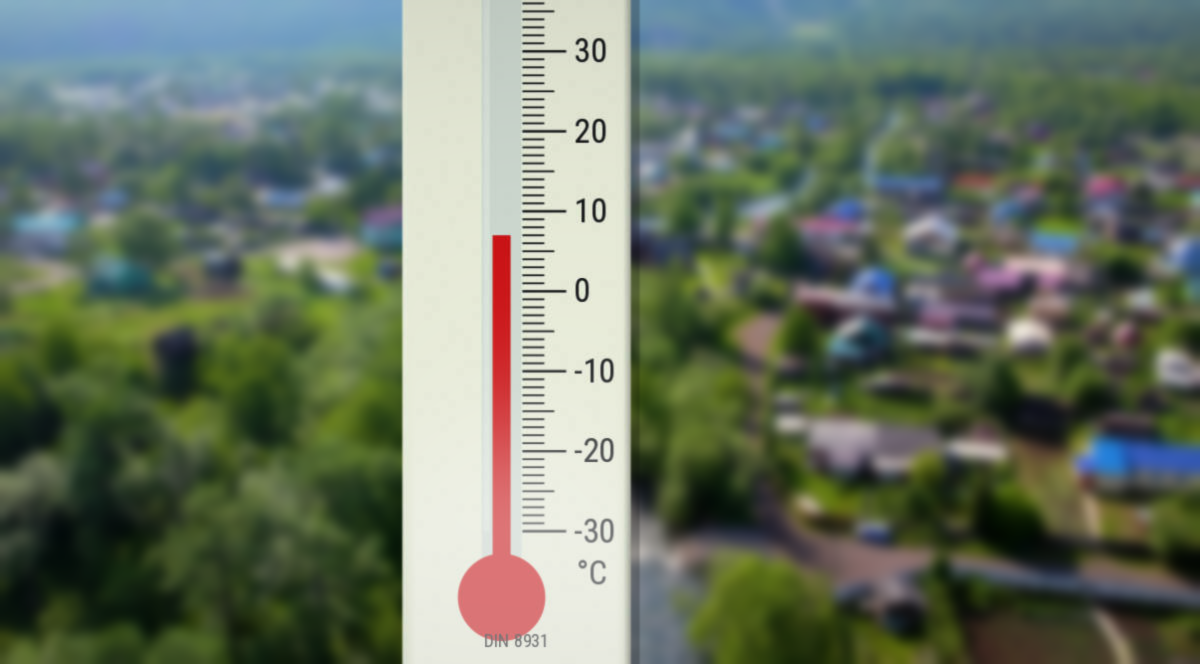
value=7 unit=°C
